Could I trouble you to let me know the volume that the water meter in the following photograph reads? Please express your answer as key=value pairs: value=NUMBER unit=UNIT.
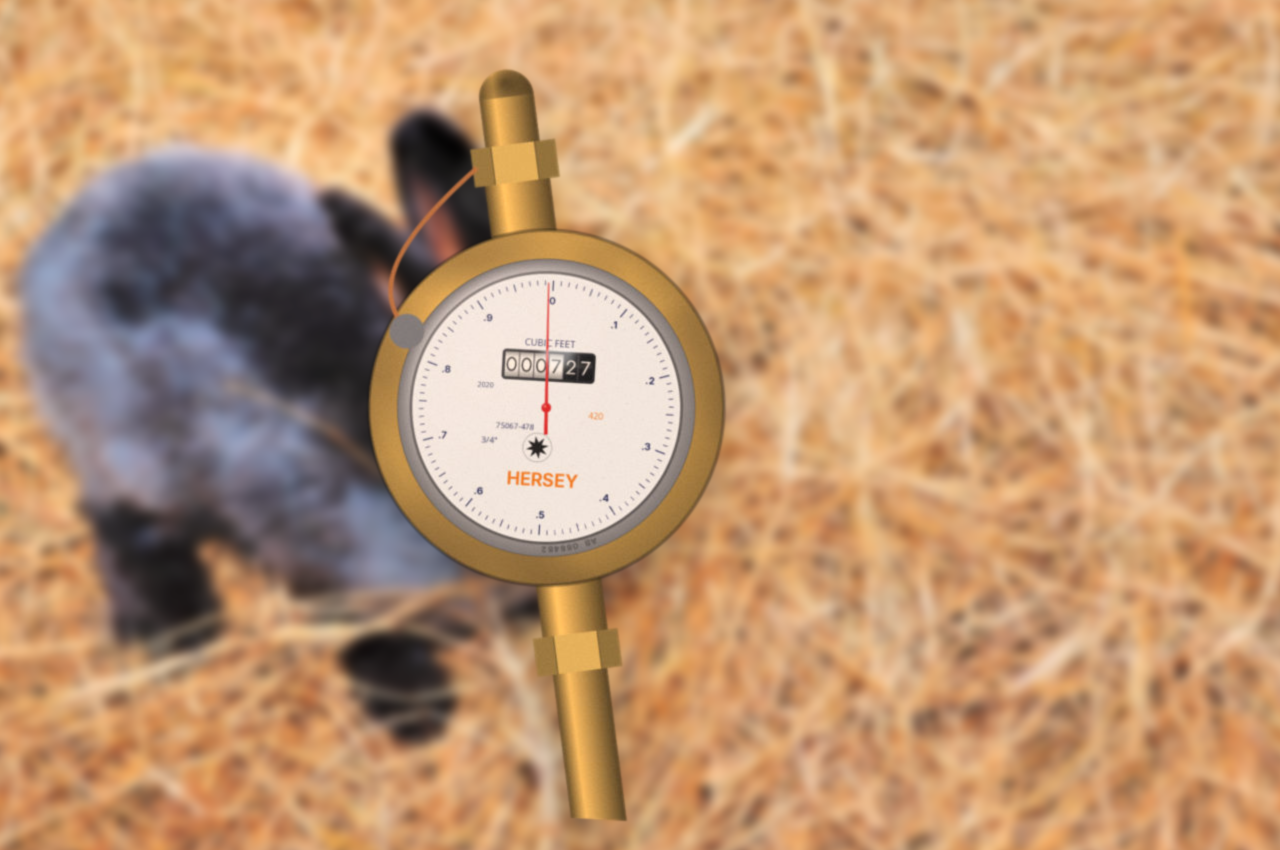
value=726.99 unit=ft³
